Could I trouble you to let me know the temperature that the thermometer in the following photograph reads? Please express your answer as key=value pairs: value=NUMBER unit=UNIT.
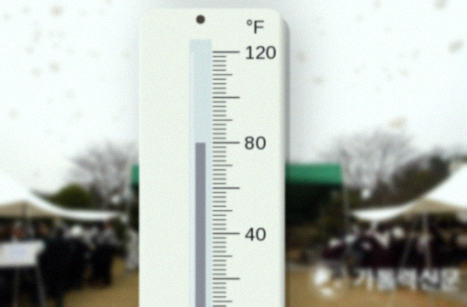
value=80 unit=°F
